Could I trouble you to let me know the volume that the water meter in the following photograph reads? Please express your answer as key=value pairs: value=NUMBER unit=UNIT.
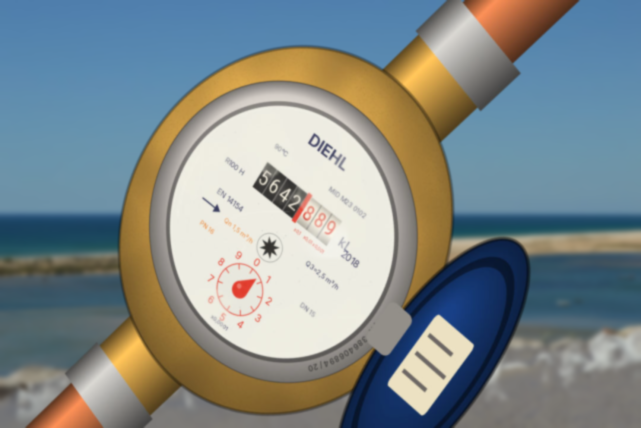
value=5642.8890 unit=kL
